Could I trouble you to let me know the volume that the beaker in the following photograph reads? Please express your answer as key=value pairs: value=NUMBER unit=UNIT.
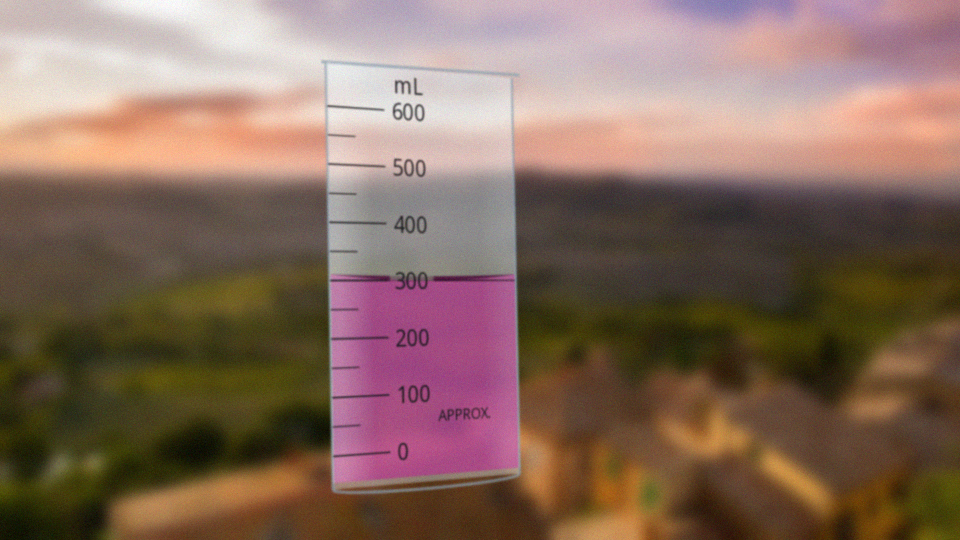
value=300 unit=mL
